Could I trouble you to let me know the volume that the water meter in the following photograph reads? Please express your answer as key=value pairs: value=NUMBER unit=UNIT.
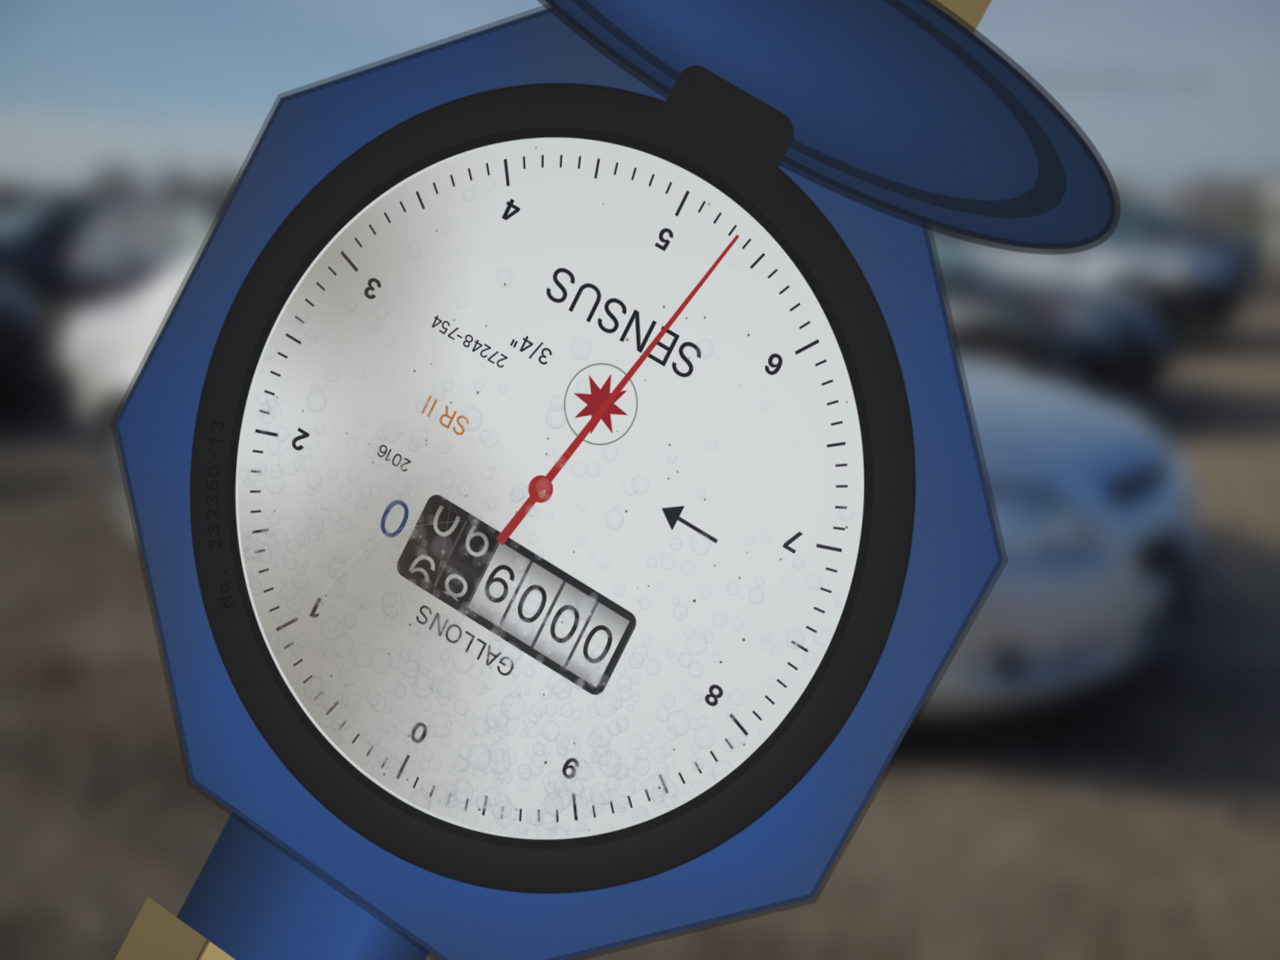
value=9895.3 unit=gal
